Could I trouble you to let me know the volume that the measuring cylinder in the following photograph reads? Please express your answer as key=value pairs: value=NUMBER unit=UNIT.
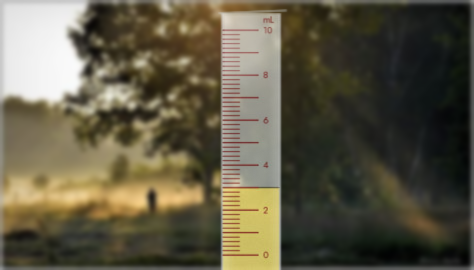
value=3 unit=mL
